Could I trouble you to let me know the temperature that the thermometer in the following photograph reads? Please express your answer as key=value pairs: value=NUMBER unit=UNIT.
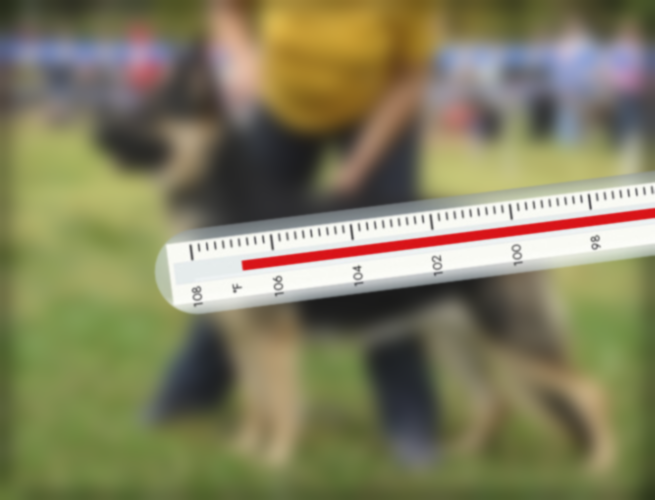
value=106.8 unit=°F
